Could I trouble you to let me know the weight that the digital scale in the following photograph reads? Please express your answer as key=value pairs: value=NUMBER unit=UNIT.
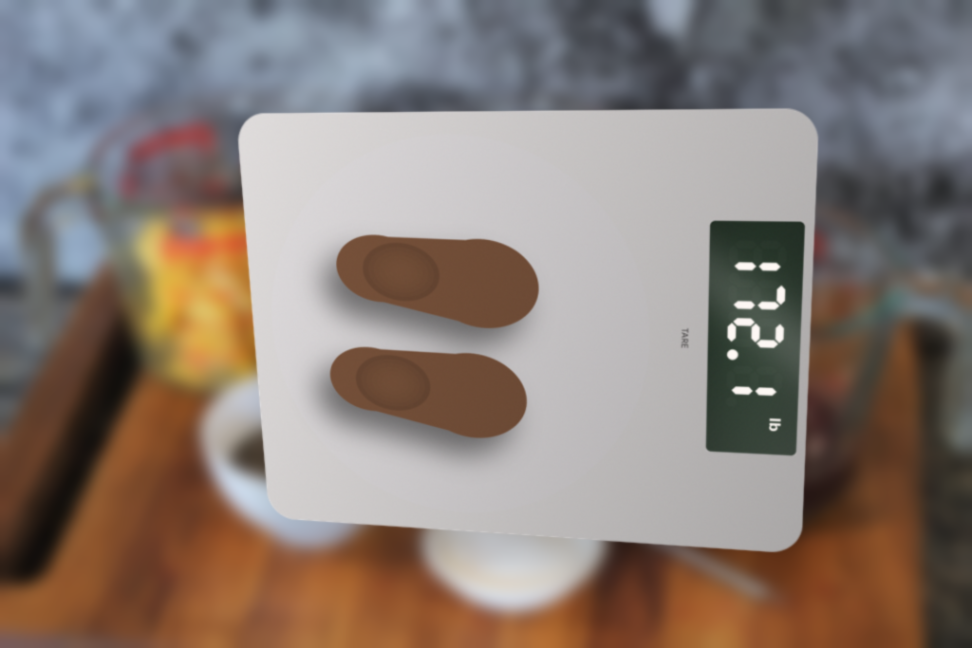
value=172.1 unit=lb
